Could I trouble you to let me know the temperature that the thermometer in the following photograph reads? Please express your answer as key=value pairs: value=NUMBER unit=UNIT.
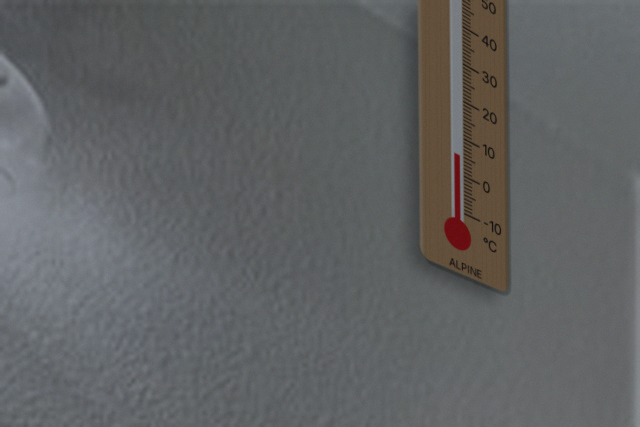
value=5 unit=°C
